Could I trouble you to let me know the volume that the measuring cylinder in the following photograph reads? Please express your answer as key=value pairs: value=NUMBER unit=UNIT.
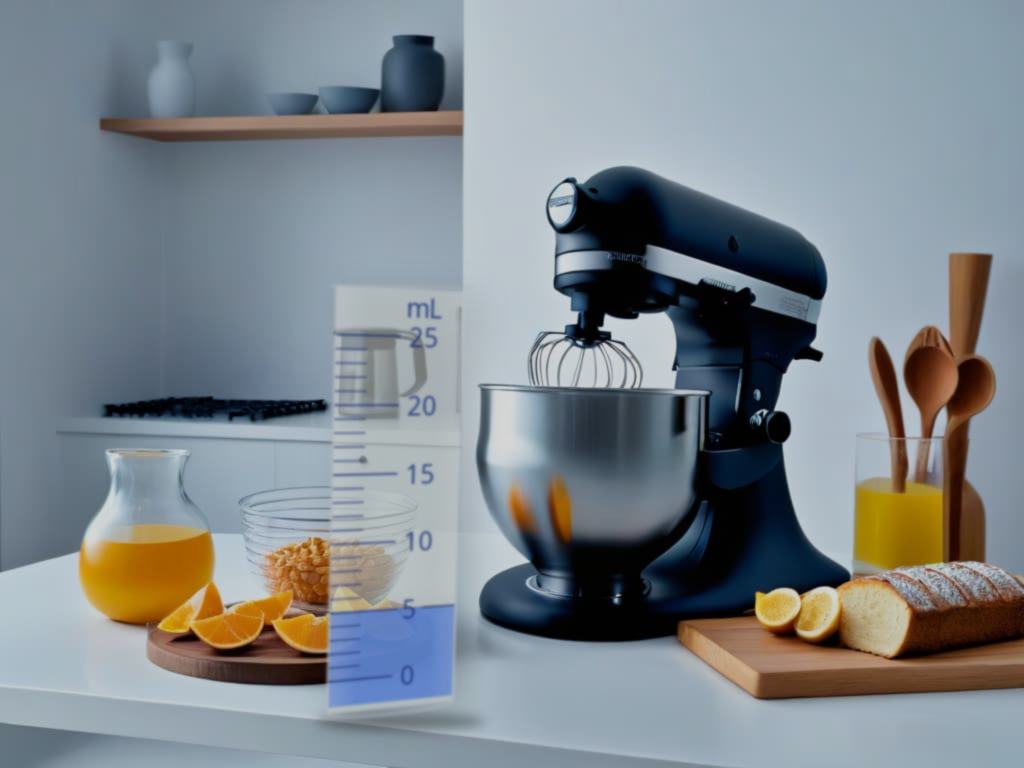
value=5 unit=mL
